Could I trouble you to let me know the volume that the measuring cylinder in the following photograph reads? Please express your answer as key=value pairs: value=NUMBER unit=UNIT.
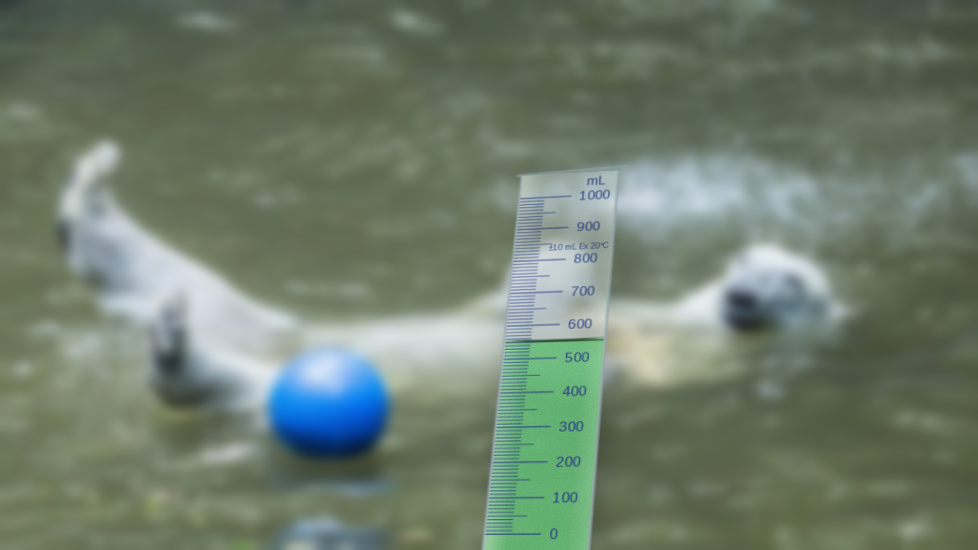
value=550 unit=mL
